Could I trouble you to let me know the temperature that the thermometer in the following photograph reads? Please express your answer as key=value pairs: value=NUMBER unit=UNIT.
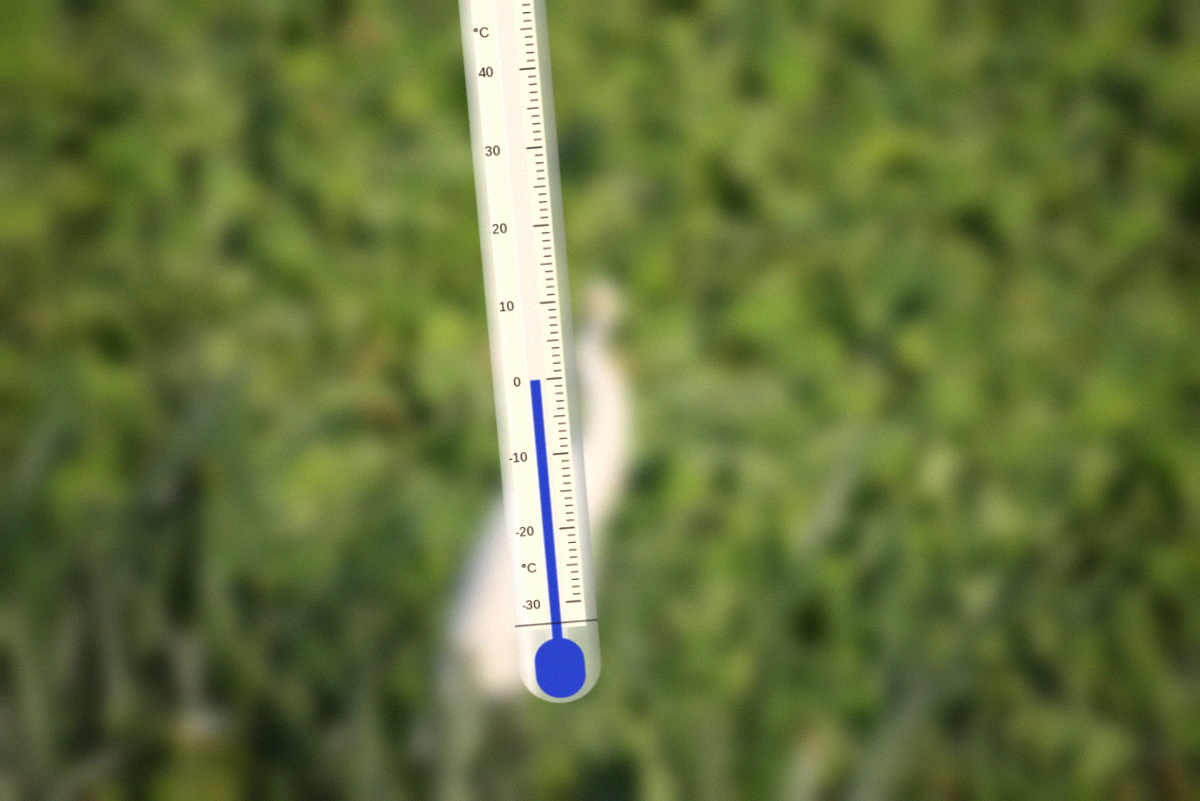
value=0 unit=°C
